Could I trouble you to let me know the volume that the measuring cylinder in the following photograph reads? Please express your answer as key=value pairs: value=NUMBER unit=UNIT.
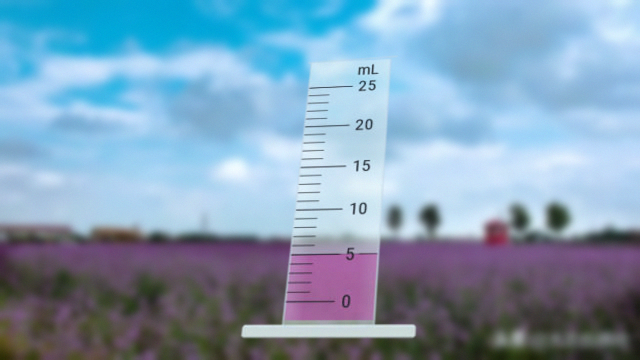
value=5 unit=mL
